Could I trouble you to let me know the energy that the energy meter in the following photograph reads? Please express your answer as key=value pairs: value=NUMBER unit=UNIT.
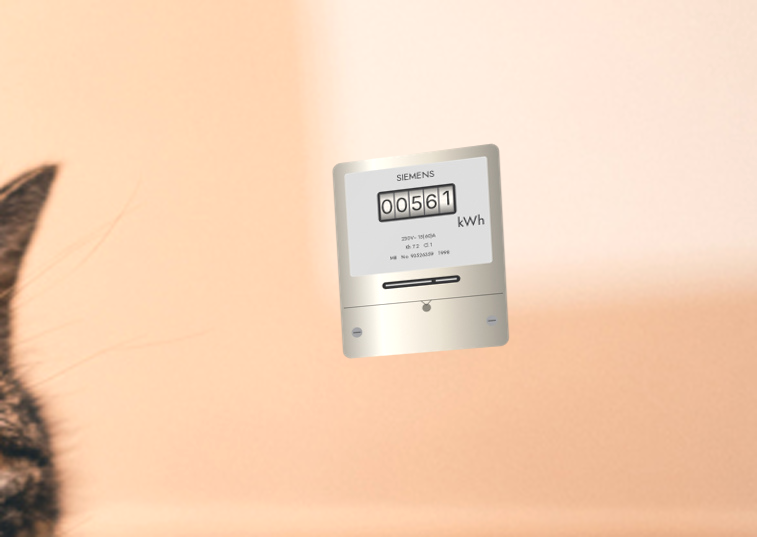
value=561 unit=kWh
